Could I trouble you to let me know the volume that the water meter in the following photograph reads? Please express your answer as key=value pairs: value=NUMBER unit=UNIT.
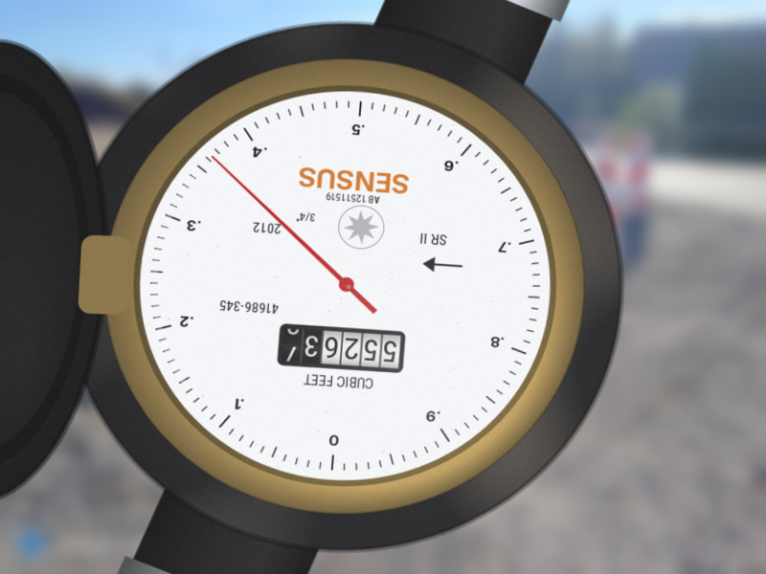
value=552637.36 unit=ft³
